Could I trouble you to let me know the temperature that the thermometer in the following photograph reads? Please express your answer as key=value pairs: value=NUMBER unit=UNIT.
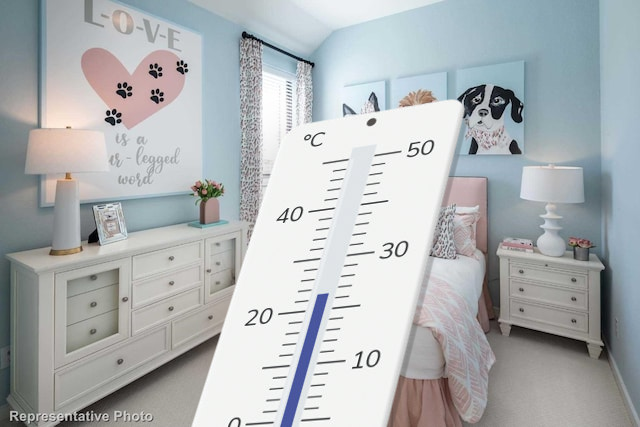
value=23 unit=°C
